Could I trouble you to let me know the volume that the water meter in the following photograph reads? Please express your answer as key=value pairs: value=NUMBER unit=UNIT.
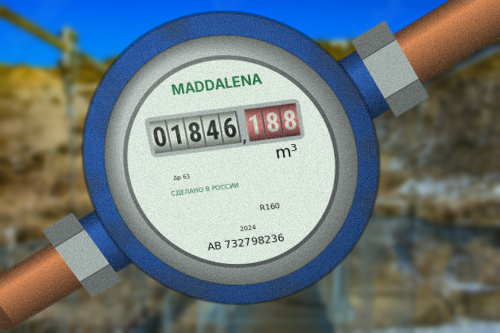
value=1846.188 unit=m³
